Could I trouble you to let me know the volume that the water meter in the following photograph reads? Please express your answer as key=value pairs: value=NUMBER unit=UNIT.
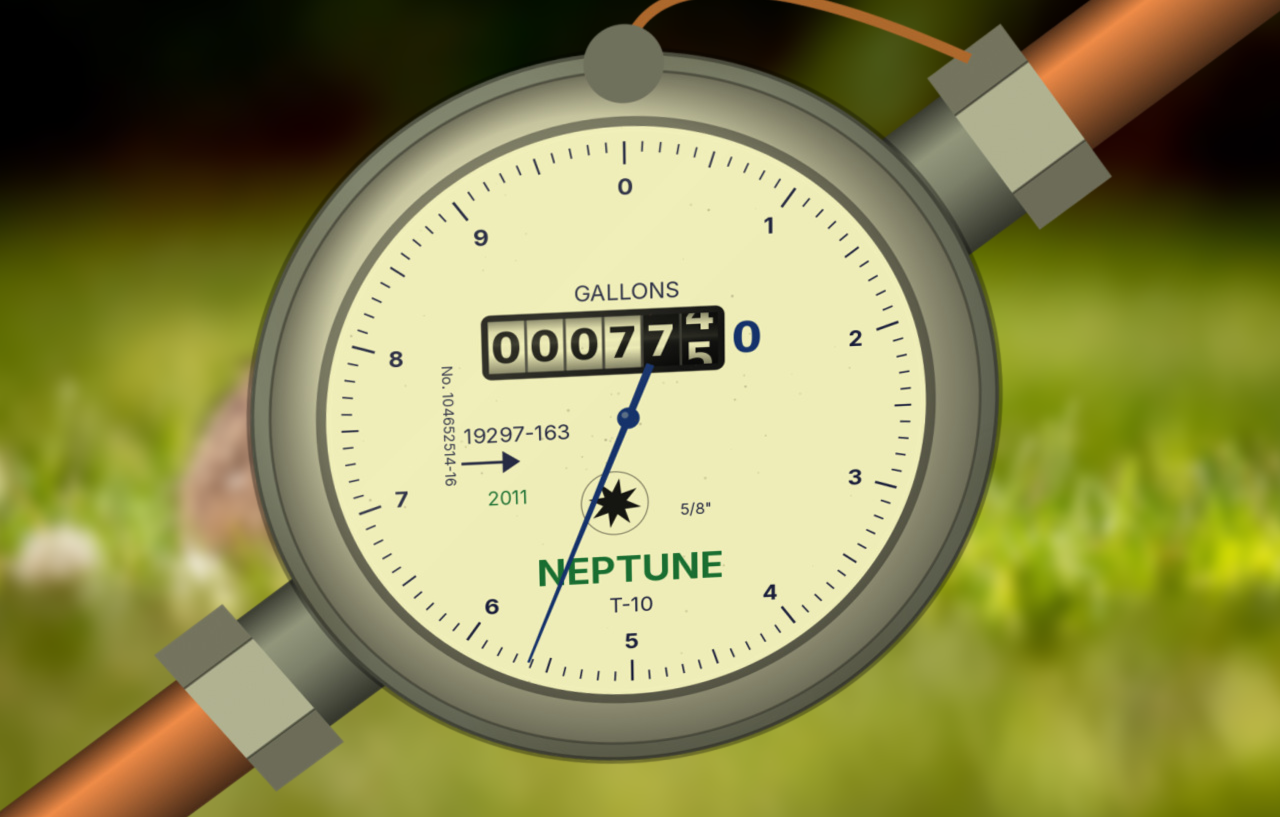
value=7745.6 unit=gal
